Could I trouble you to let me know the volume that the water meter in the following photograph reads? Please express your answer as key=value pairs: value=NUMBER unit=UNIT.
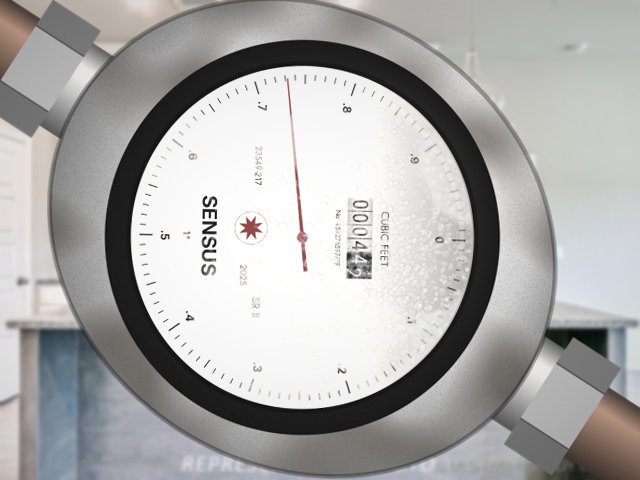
value=441.73 unit=ft³
